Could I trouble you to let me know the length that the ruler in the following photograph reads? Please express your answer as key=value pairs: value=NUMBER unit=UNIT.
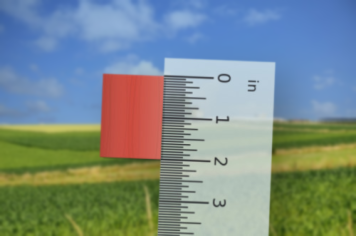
value=2 unit=in
